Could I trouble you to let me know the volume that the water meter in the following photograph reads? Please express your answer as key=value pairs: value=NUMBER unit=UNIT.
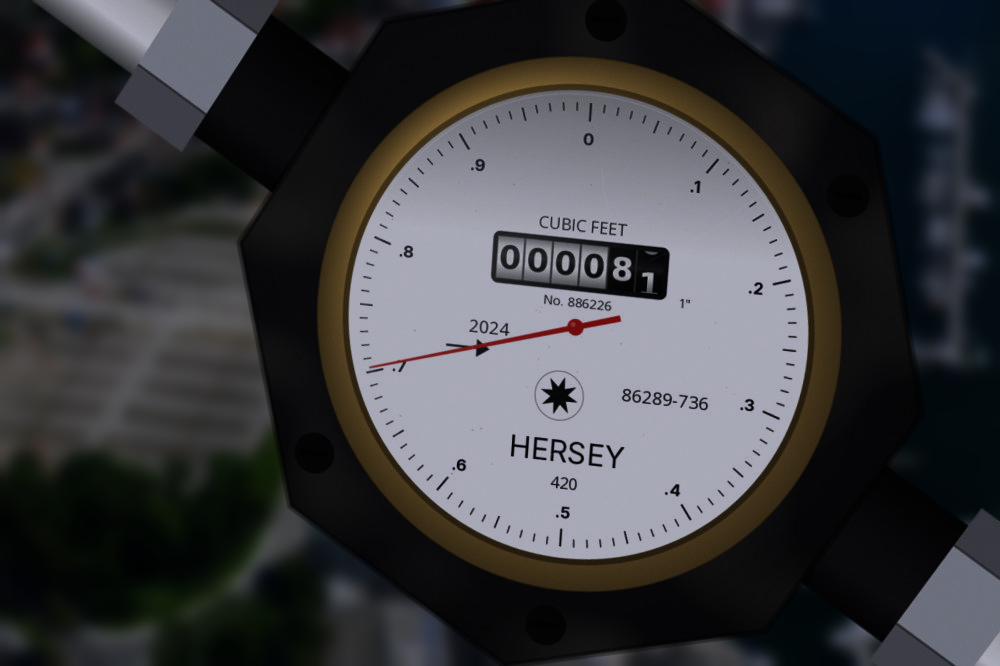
value=80.70 unit=ft³
